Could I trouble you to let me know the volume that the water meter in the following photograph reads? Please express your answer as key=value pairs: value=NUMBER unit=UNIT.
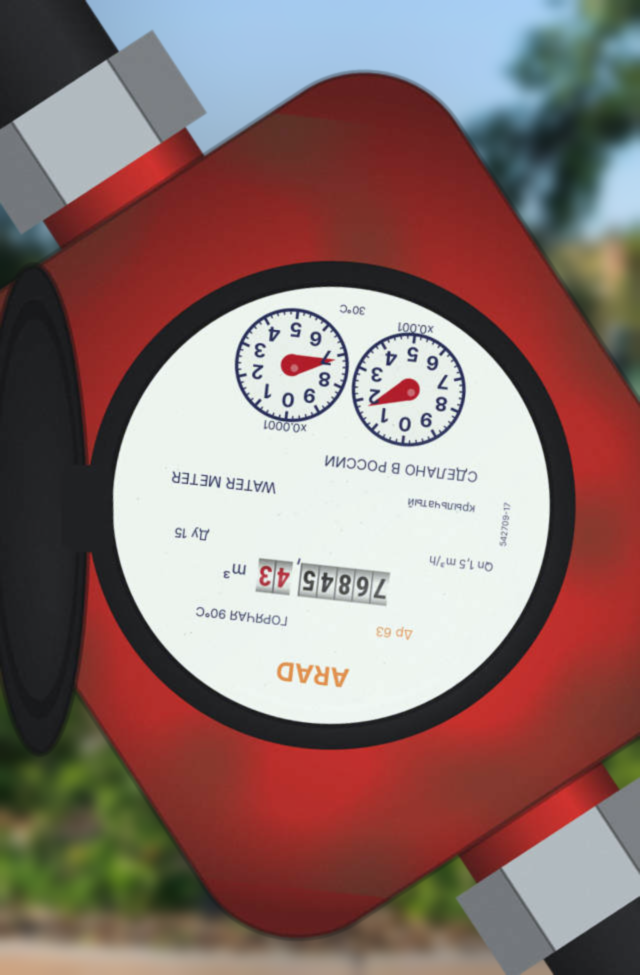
value=76845.4317 unit=m³
